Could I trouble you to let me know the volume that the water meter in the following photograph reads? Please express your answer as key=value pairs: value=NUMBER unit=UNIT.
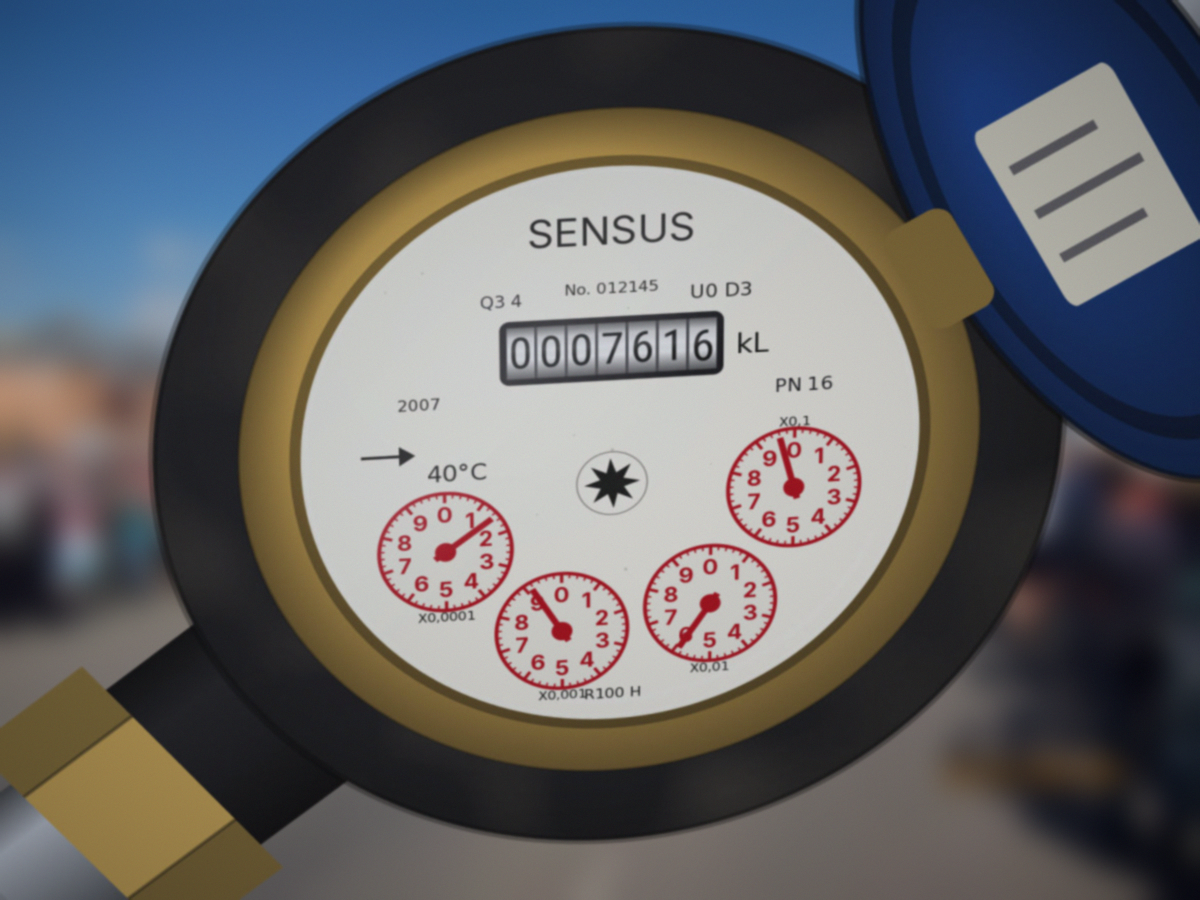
value=7615.9591 unit=kL
